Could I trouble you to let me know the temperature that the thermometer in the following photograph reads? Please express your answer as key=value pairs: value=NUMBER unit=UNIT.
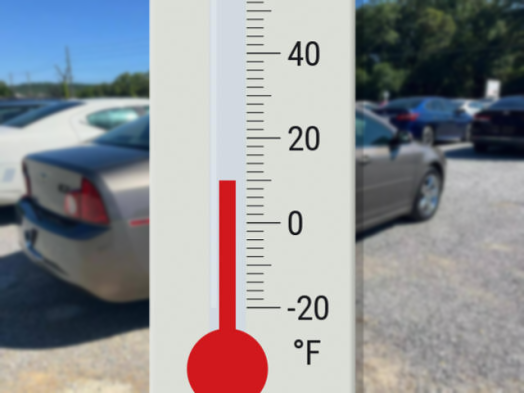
value=10 unit=°F
